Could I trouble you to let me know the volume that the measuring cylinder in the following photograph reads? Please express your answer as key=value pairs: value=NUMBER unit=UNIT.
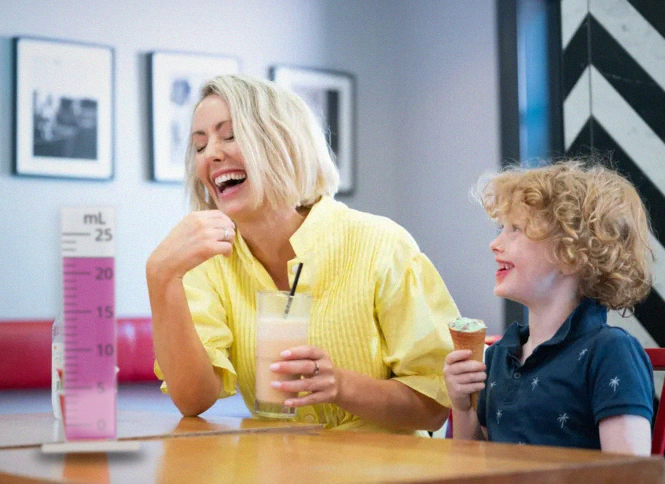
value=22 unit=mL
